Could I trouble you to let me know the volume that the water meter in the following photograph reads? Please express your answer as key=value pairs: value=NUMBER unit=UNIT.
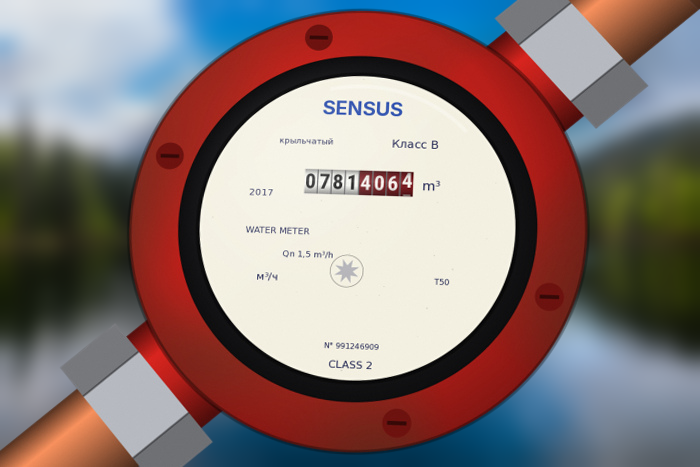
value=781.4064 unit=m³
